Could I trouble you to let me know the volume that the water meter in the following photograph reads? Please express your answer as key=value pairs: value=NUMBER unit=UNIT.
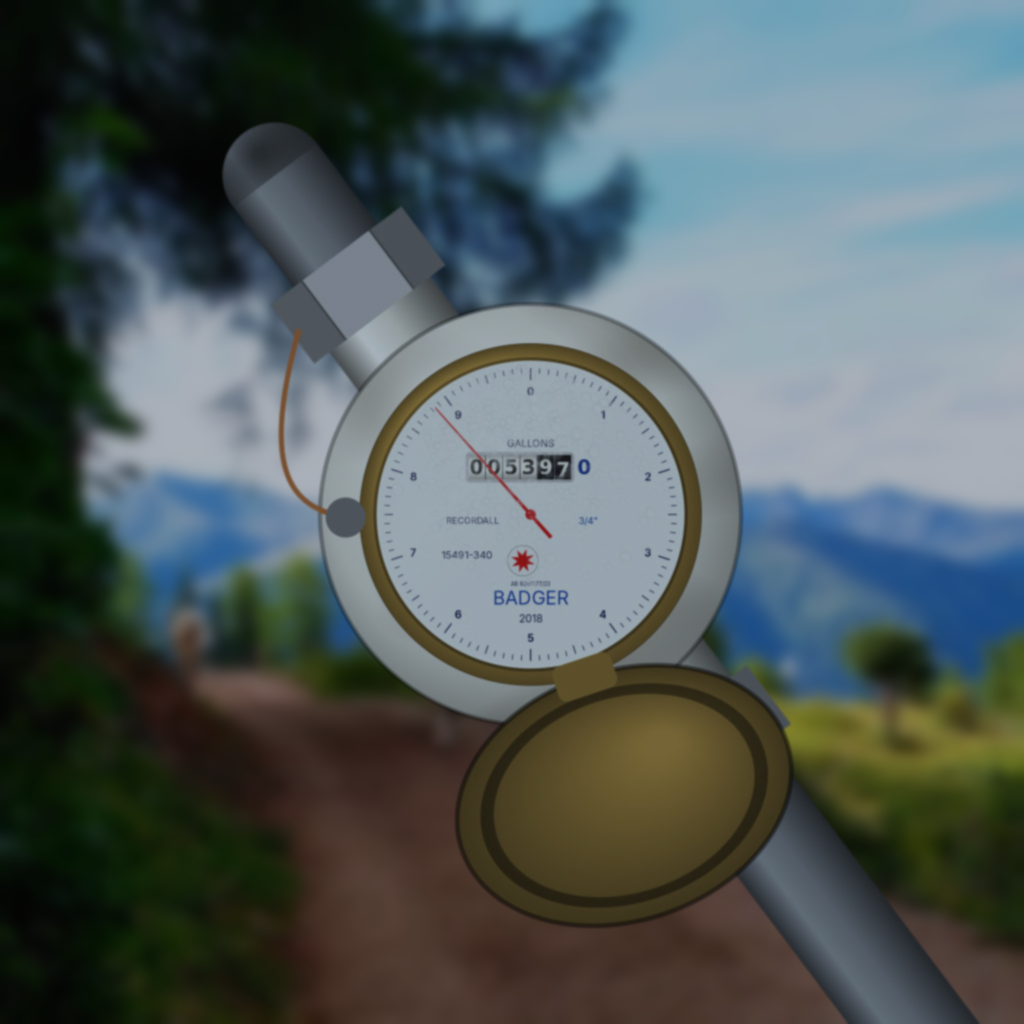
value=53968.8 unit=gal
